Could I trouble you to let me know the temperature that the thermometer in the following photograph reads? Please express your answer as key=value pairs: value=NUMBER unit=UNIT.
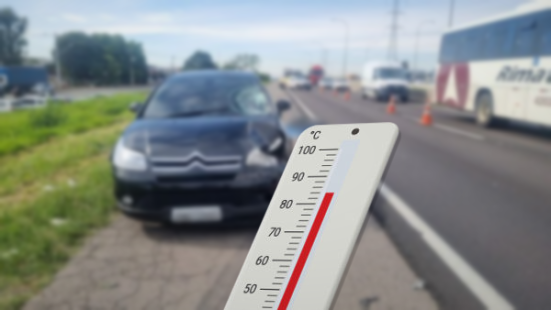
value=84 unit=°C
